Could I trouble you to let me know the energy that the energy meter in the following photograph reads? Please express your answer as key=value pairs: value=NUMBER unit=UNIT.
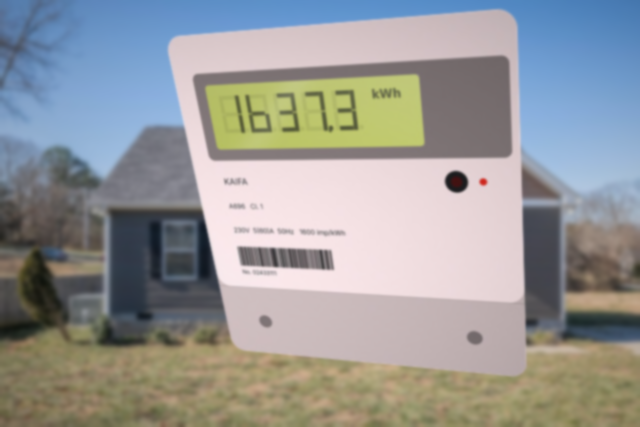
value=1637.3 unit=kWh
